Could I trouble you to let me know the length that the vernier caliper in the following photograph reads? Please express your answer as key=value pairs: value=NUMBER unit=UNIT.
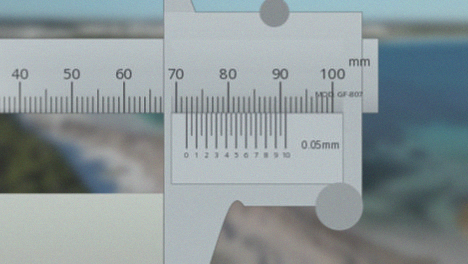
value=72.0 unit=mm
